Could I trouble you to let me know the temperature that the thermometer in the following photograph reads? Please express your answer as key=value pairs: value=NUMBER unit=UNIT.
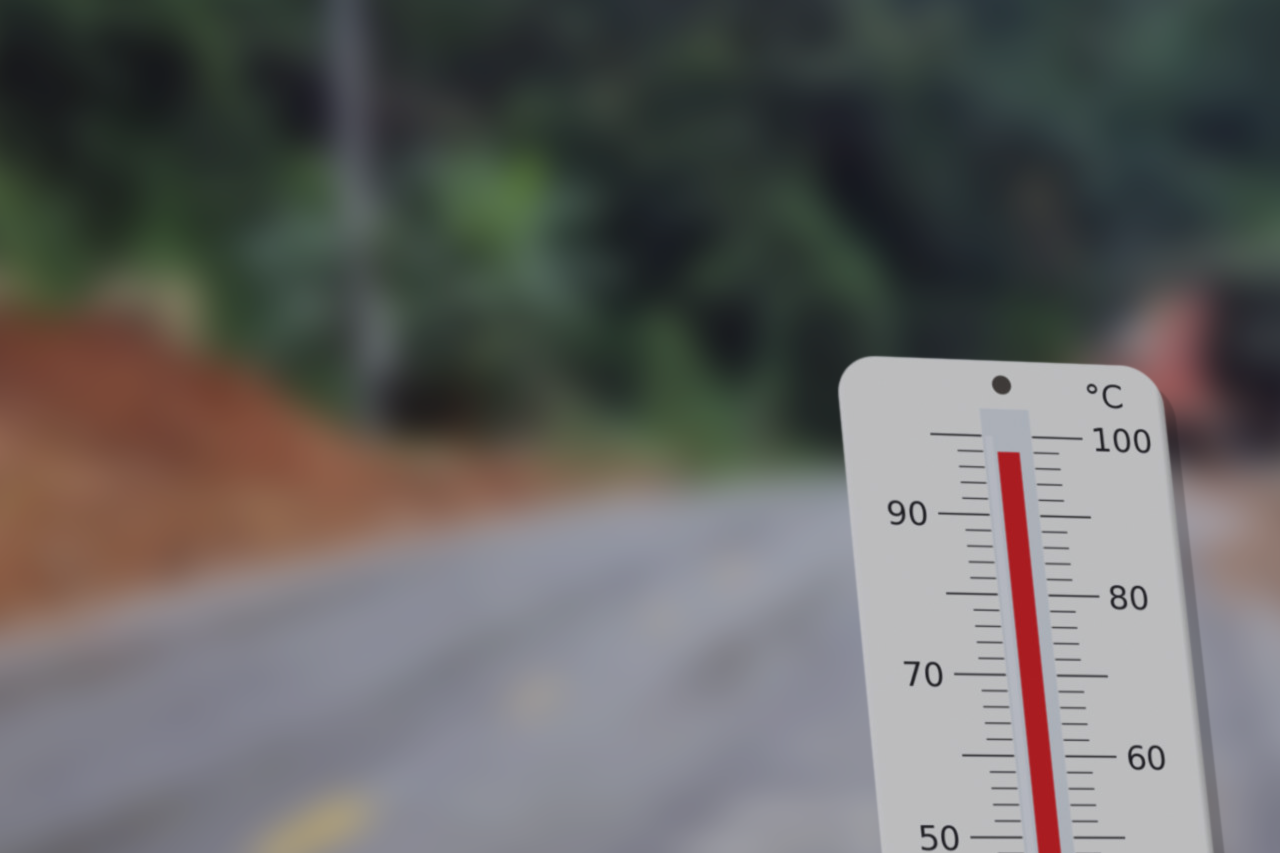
value=98 unit=°C
